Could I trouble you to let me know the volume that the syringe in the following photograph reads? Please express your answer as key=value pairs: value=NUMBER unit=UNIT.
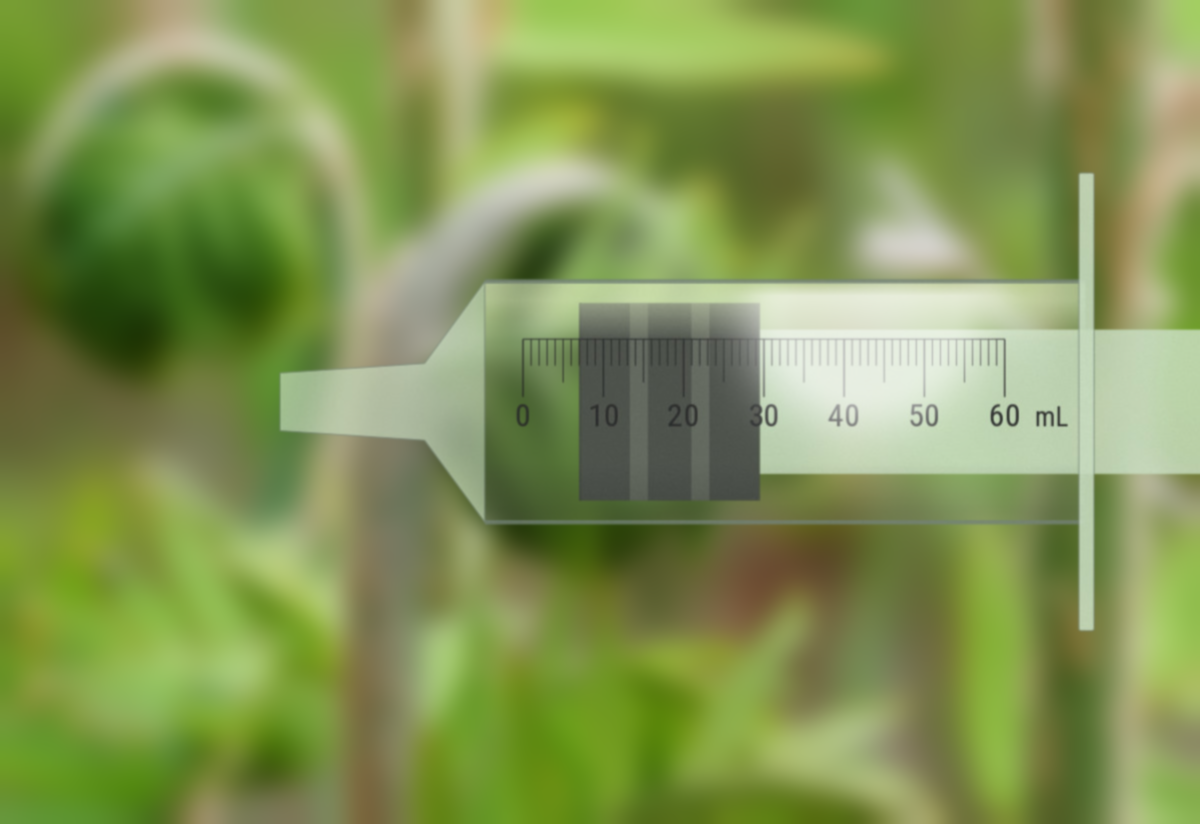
value=7 unit=mL
